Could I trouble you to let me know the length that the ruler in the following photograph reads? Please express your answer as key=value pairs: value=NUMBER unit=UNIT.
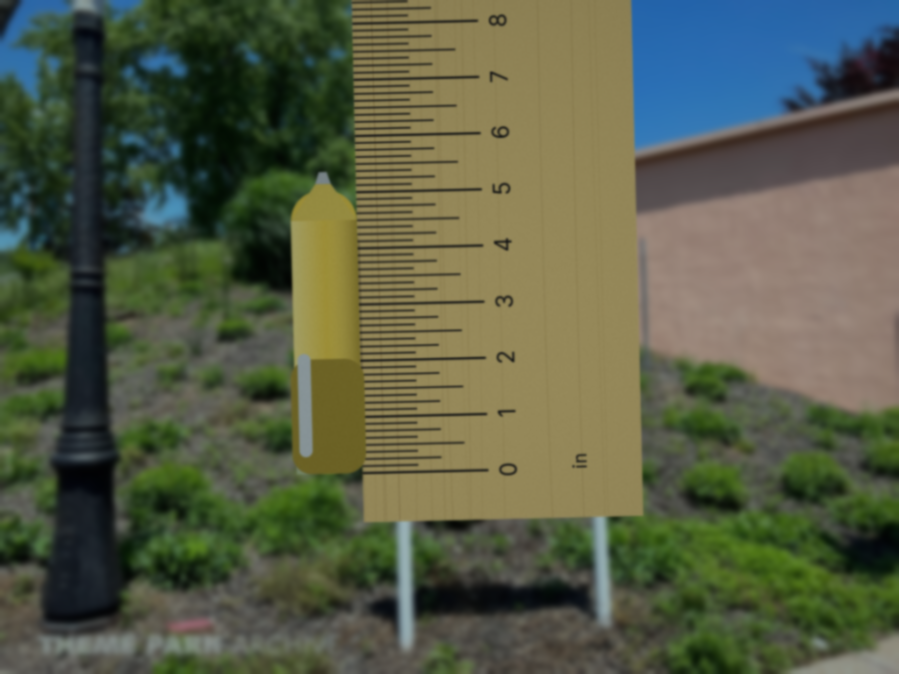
value=5.375 unit=in
